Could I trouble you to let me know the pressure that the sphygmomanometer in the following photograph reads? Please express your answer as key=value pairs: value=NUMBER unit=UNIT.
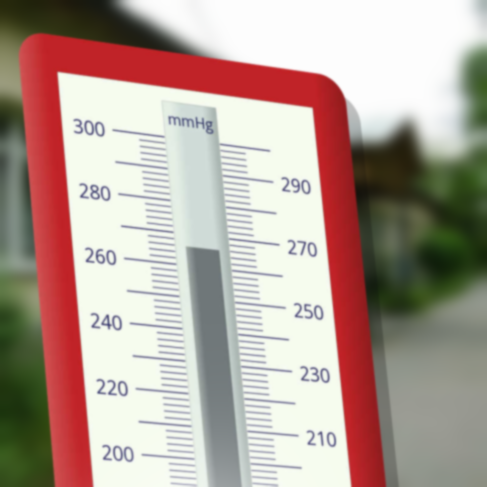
value=266 unit=mmHg
